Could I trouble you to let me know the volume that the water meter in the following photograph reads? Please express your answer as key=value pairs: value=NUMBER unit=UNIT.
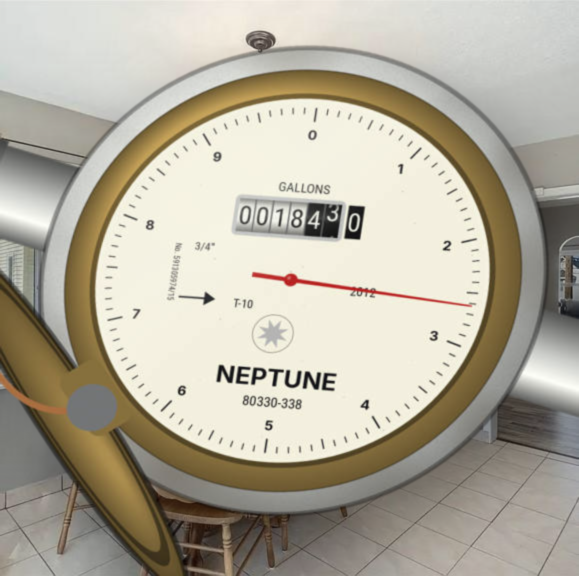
value=18432.6 unit=gal
